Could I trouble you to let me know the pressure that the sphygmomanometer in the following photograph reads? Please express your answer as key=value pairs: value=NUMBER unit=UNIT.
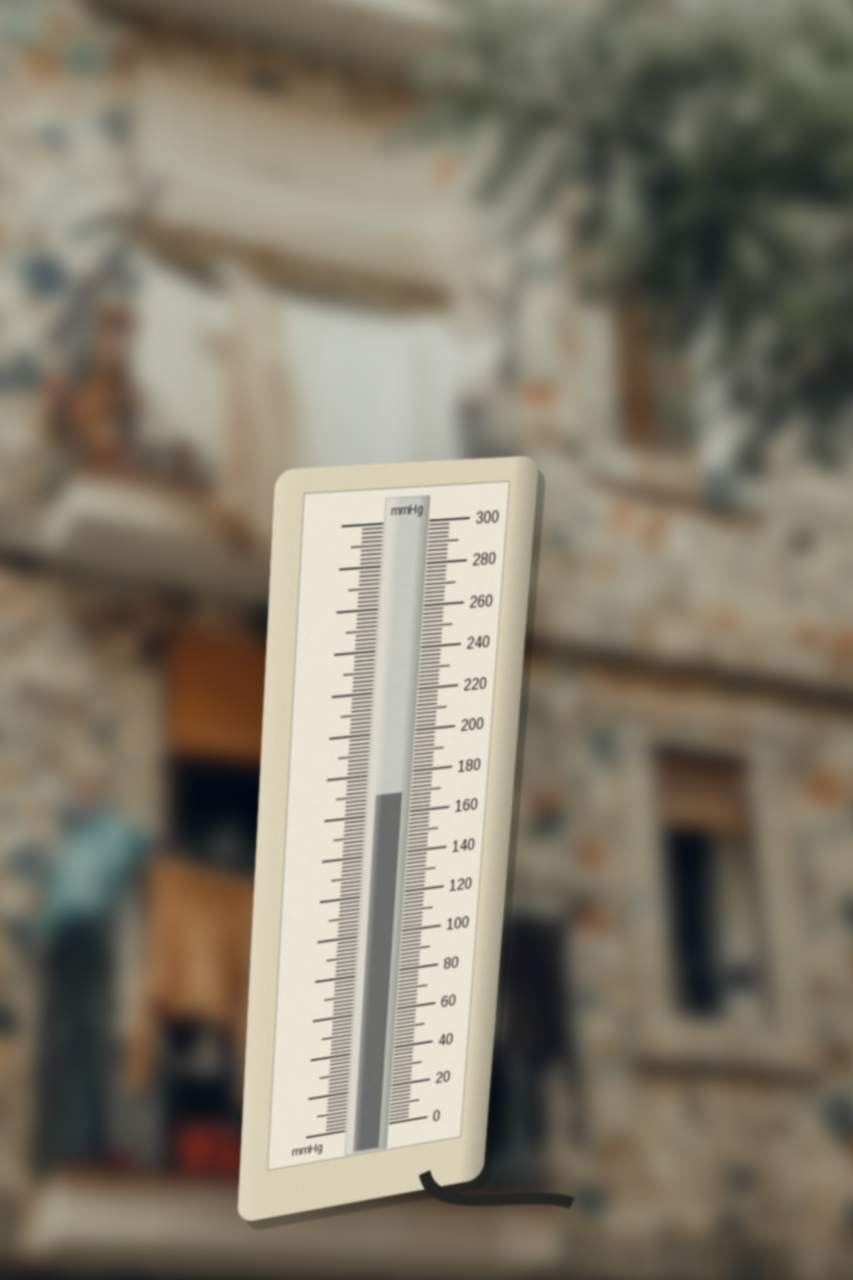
value=170 unit=mmHg
